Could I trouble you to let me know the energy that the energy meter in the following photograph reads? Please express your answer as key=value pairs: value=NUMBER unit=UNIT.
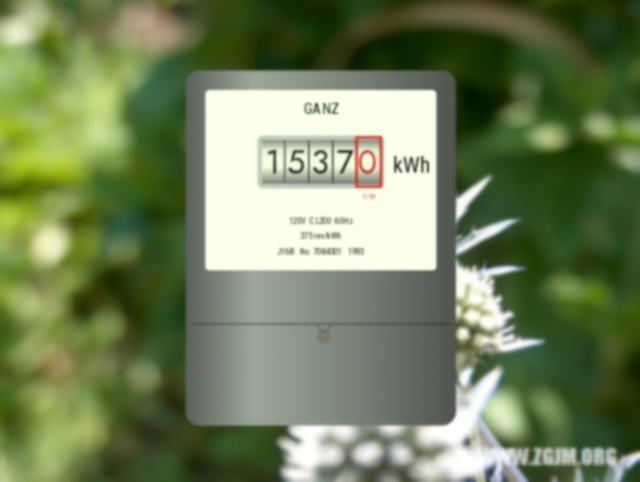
value=1537.0 unit=kWh
